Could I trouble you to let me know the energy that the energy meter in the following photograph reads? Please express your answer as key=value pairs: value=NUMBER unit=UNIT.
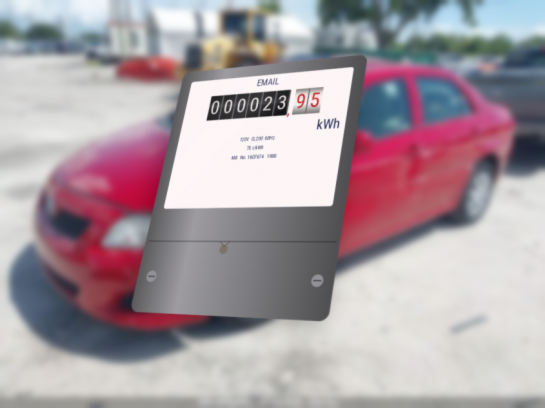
value=23.95 unit=kWh
